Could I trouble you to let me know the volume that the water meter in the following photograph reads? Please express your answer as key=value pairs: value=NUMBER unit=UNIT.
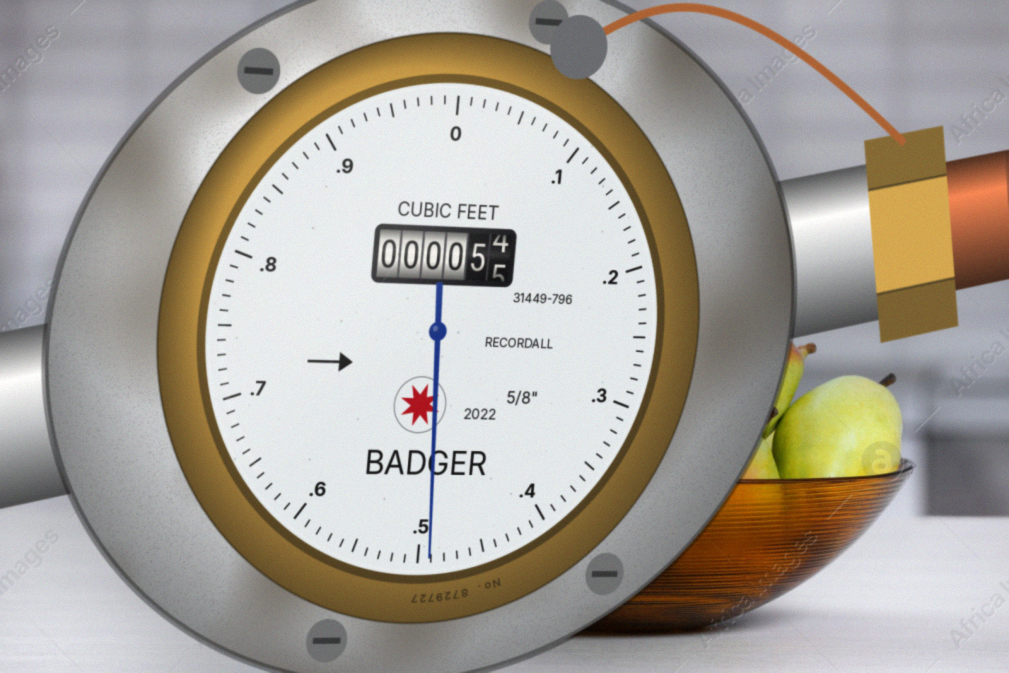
value=54.49 unit=ft³
